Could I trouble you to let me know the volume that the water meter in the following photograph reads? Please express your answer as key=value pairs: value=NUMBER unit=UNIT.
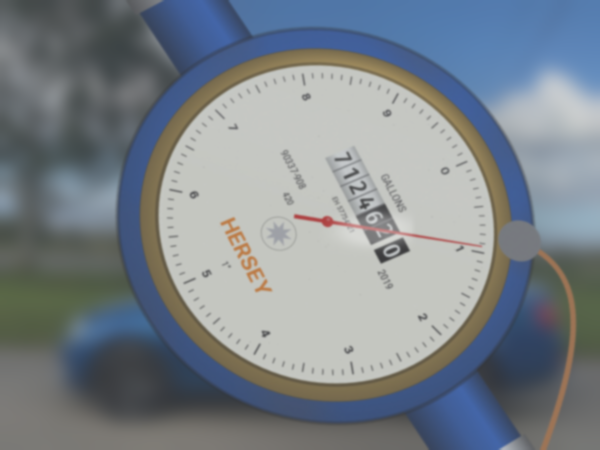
value=7124620.9 unit=gal
